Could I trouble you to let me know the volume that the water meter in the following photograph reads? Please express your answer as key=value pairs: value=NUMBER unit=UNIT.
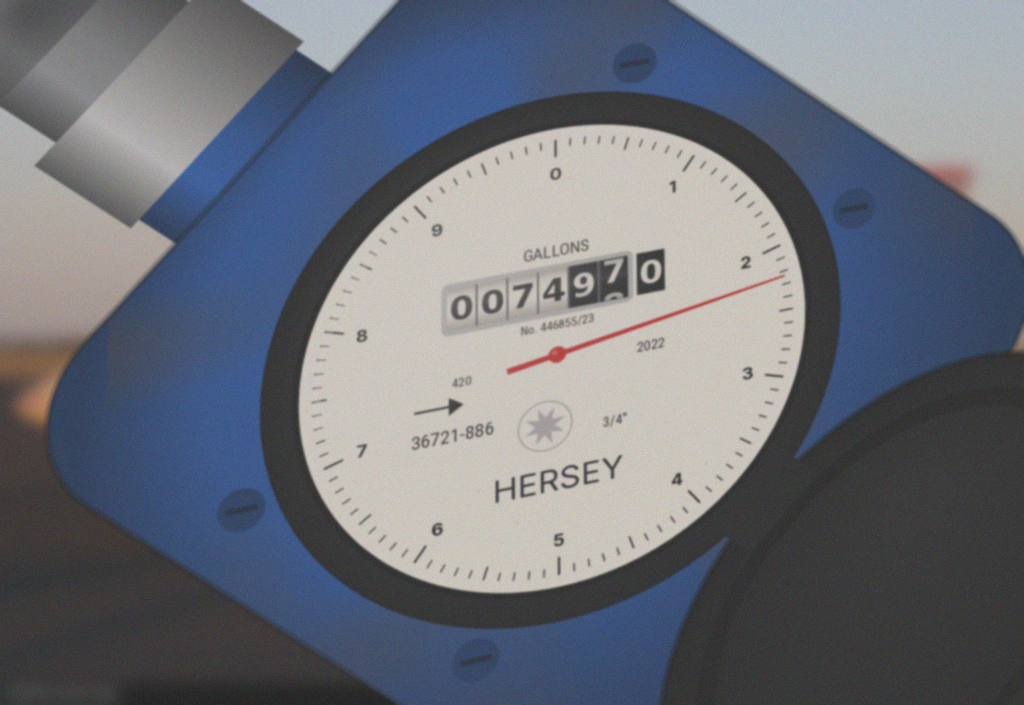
value=74972.2 unit=gal
